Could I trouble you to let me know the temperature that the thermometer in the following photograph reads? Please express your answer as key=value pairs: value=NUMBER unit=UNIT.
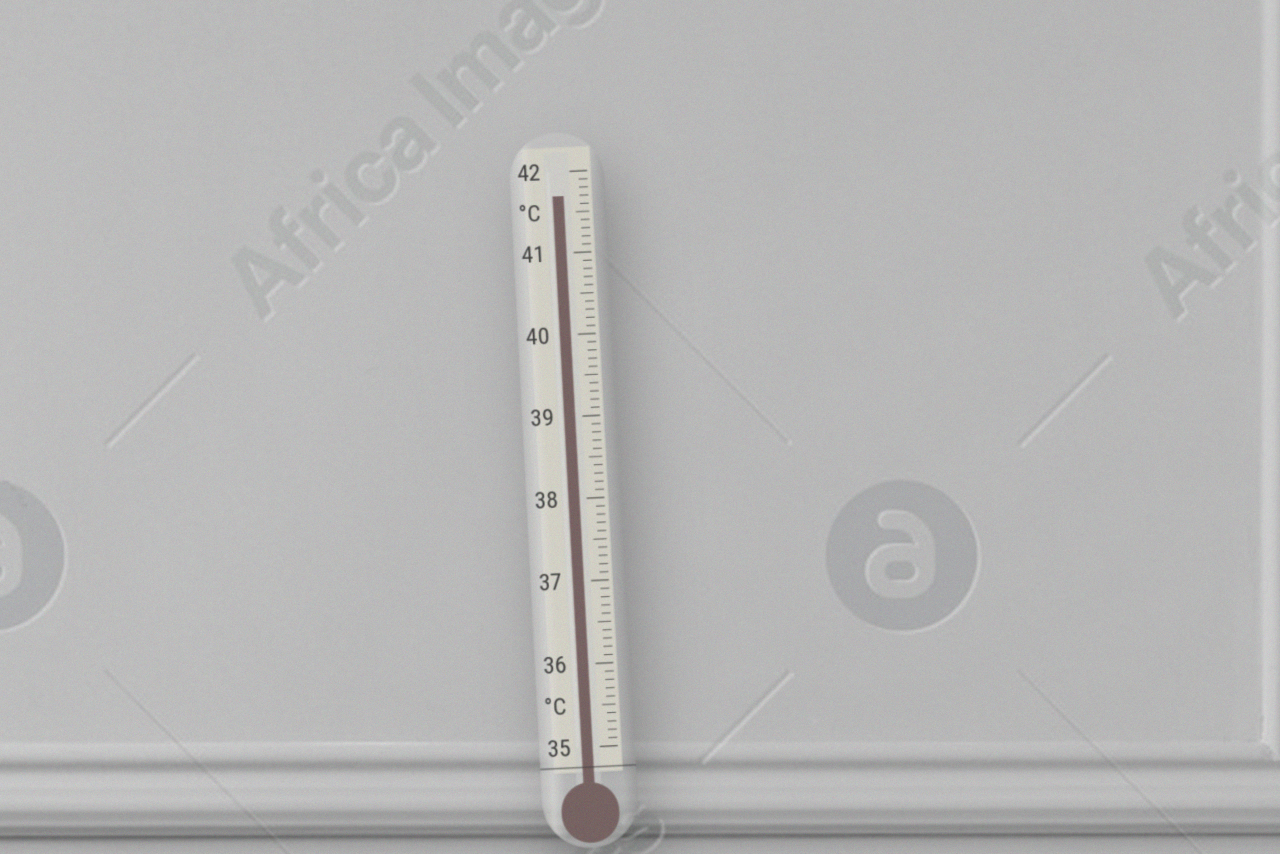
value=41.7 unit=°C
